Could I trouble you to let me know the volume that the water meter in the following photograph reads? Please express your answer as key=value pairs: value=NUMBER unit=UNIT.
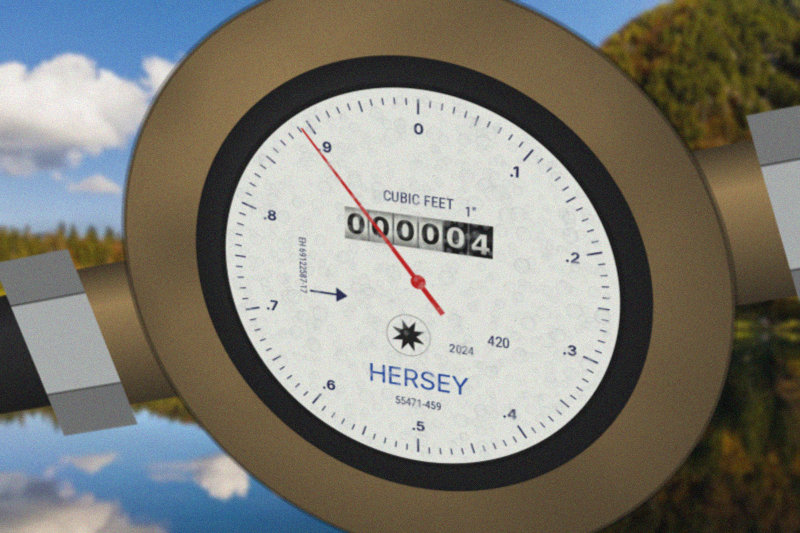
value=3.89 unit=ft³
